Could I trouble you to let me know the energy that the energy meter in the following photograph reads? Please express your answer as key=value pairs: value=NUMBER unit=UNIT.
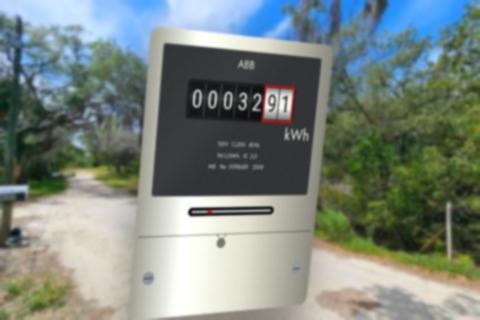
value=32.91 unit=kWh
